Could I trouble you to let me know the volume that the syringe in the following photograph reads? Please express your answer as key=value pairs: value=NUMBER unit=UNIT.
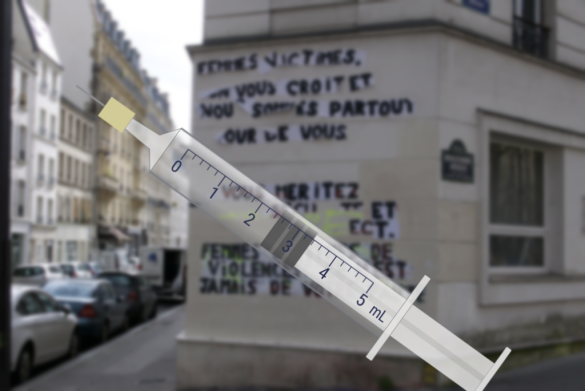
value=2.5 unit=mL
